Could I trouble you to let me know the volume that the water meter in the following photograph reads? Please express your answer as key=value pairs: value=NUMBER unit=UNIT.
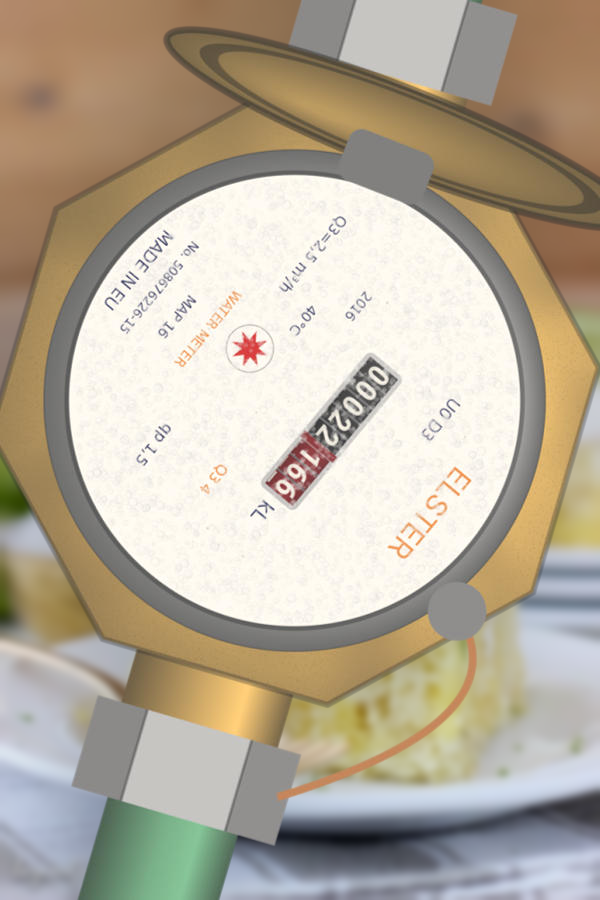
value=22.166 unit=kL
